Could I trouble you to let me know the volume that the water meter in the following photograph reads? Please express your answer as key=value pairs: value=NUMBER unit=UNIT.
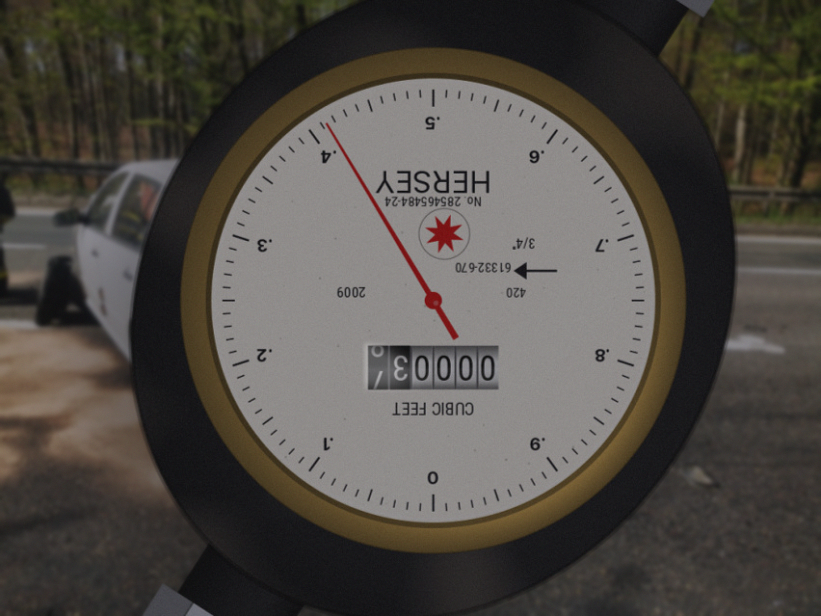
value=37.41 unit=ft³
